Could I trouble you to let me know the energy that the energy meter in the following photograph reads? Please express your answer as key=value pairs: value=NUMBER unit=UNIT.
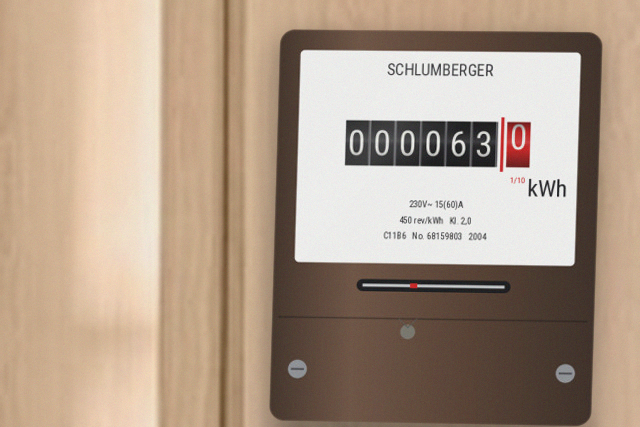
value=63.0 unit=kWh
